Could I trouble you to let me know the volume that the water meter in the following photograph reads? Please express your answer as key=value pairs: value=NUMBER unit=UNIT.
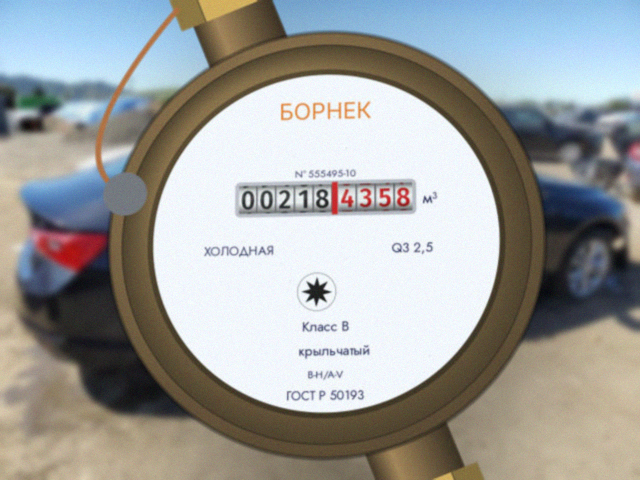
value=218.4358 unit=m³
